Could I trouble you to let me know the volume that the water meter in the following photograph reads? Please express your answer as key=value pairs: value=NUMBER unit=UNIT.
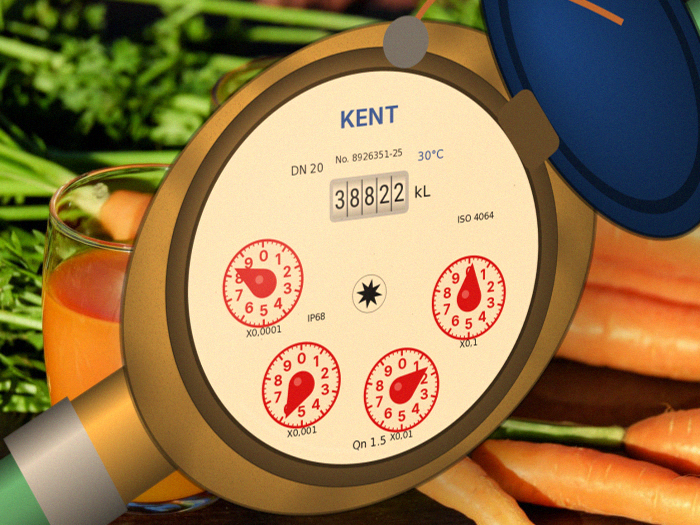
value=38822.0158 unit=kL
